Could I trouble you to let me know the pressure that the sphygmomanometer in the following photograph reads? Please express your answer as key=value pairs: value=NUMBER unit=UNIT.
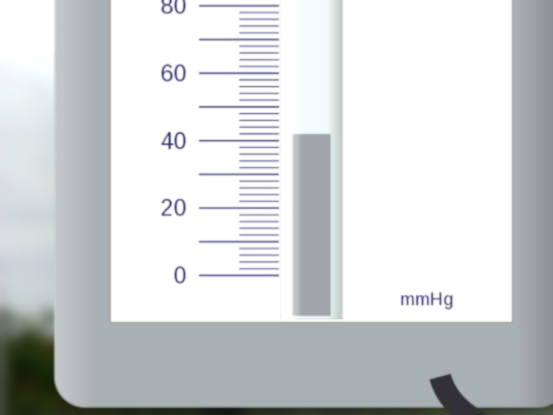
value=42 unit=mmHg
